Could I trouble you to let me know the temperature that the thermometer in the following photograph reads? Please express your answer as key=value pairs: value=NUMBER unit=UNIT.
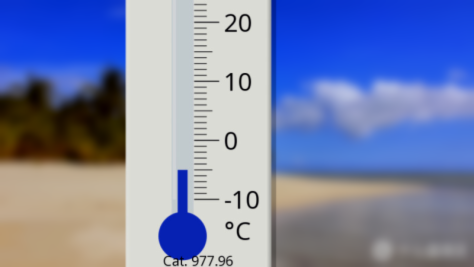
value=-5 unit=°C
